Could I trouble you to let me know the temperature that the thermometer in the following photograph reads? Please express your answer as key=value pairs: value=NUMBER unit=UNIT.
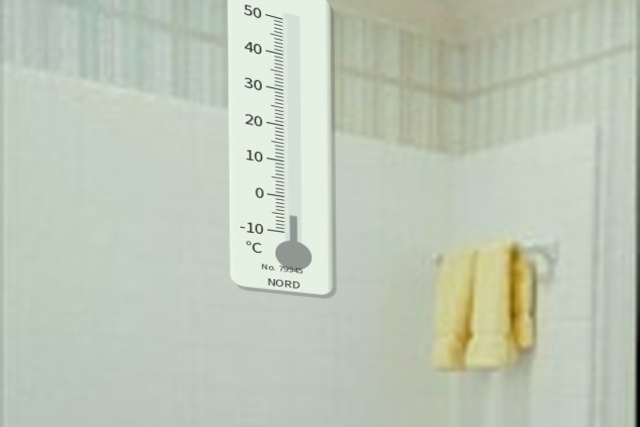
value=-5 unit=°C
